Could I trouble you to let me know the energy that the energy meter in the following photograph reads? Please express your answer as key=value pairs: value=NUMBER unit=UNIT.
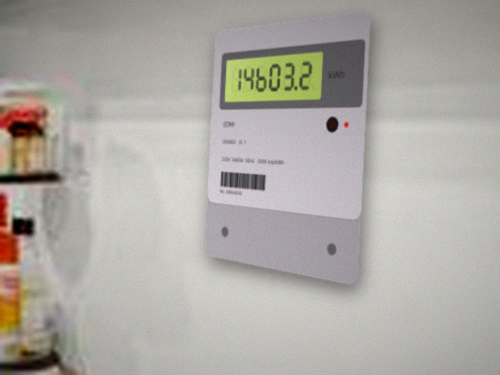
value=14603.2 unit=kWh
